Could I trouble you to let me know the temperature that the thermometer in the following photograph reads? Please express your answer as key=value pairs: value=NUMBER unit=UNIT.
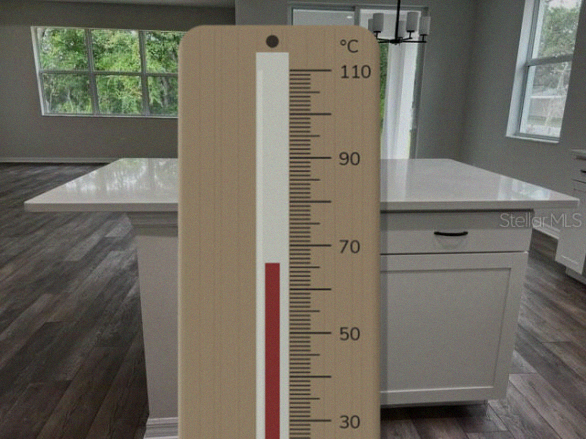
value=66 unit=°C
